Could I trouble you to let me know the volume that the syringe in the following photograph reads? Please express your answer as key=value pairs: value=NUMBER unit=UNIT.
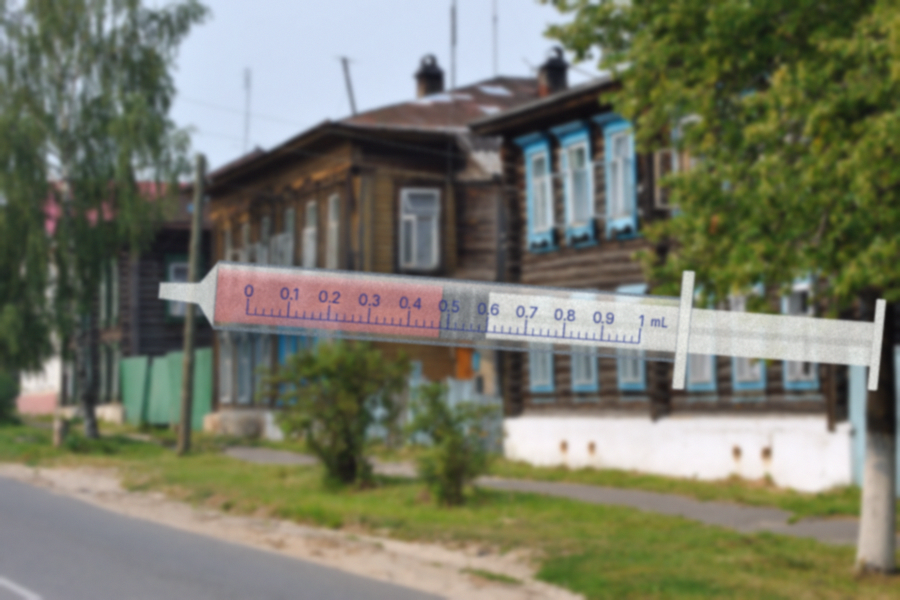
value=0.48 unit=mL
